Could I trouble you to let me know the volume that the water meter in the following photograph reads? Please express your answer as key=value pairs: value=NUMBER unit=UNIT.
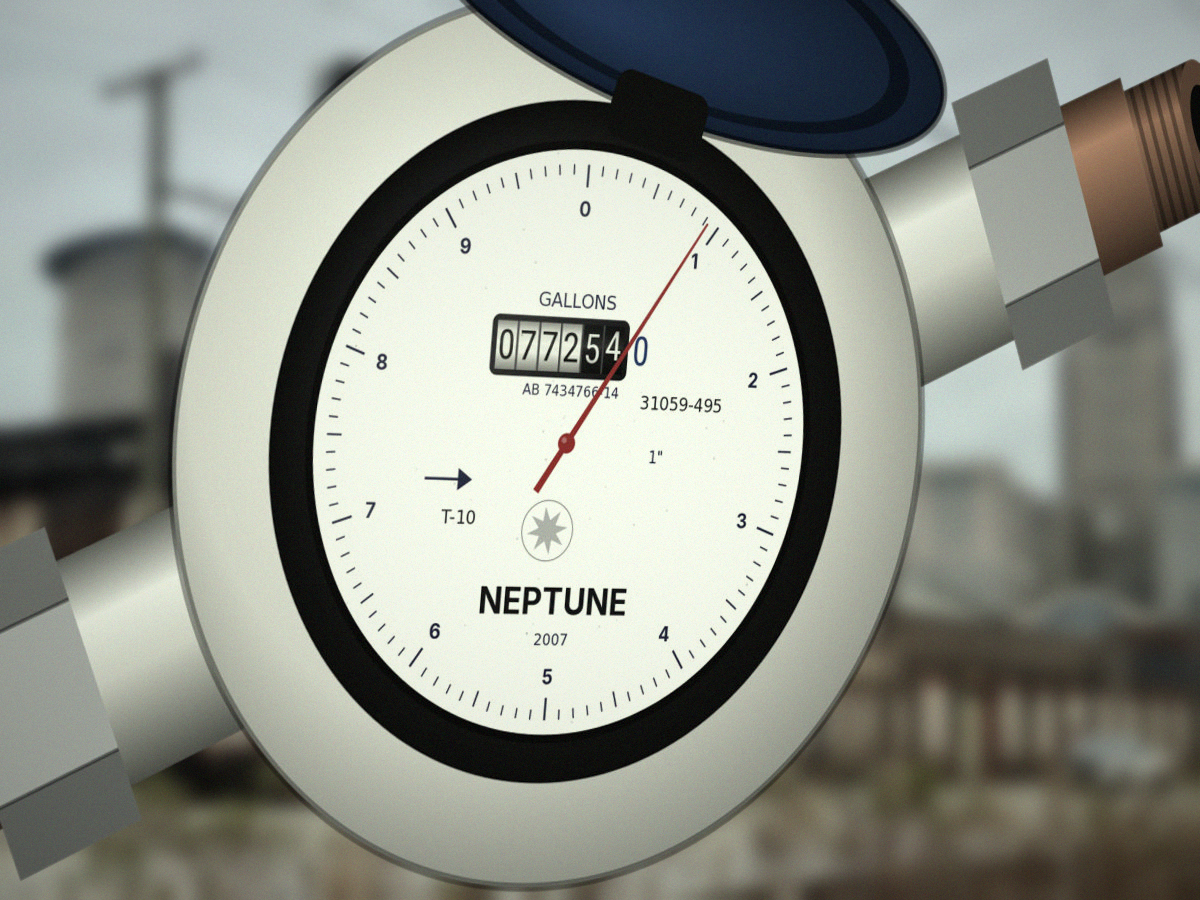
value=772540.9 unit=gal
